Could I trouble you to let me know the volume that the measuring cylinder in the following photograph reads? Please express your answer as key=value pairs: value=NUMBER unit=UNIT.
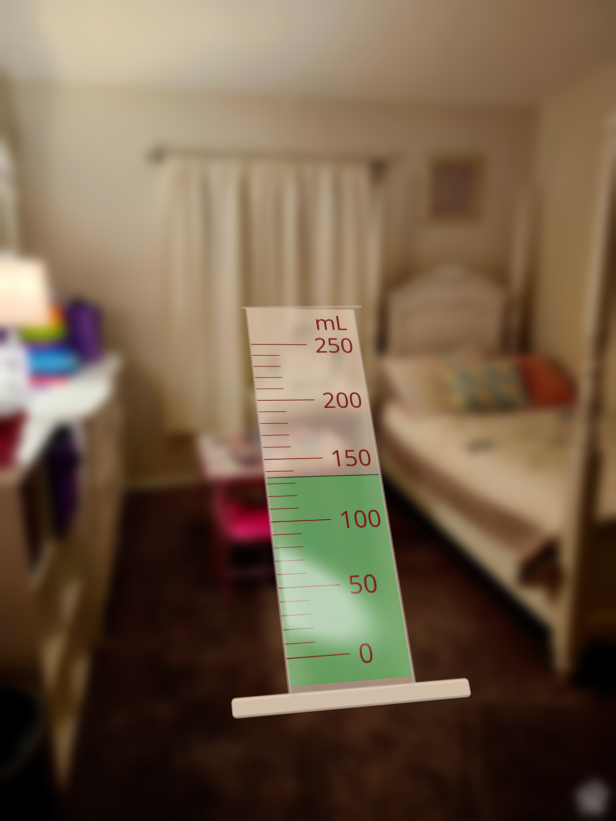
value=135 unit=mL
